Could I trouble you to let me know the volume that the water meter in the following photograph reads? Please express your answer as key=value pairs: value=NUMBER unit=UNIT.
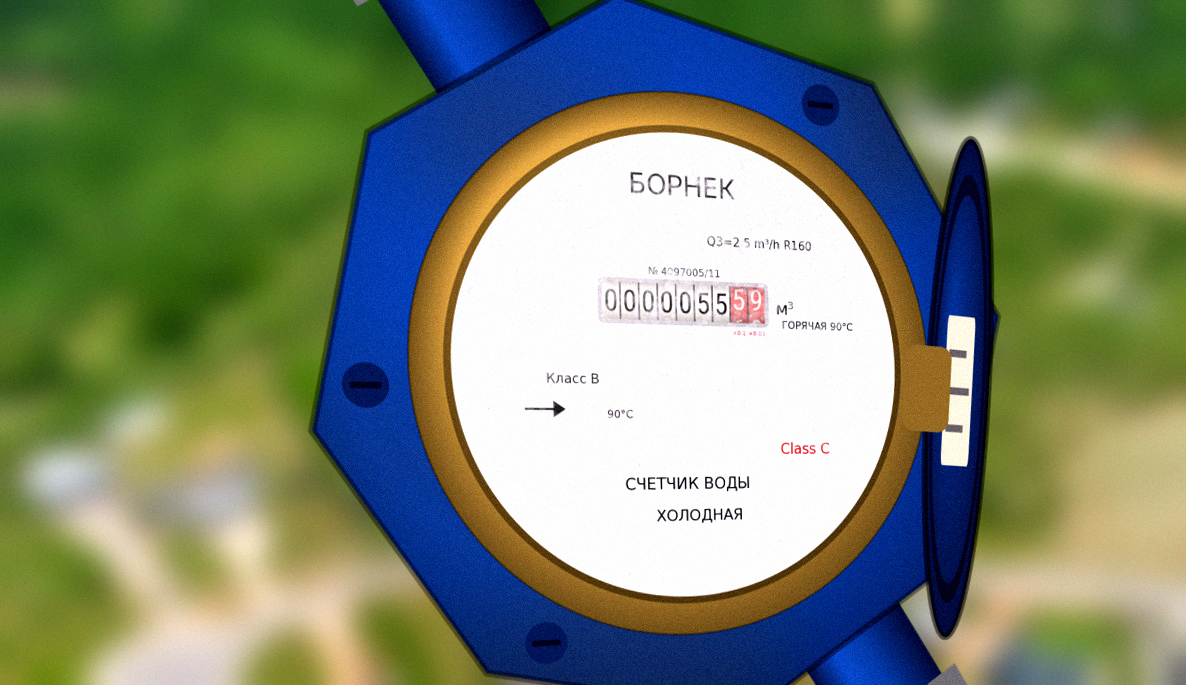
value=55.59 unit=m³
